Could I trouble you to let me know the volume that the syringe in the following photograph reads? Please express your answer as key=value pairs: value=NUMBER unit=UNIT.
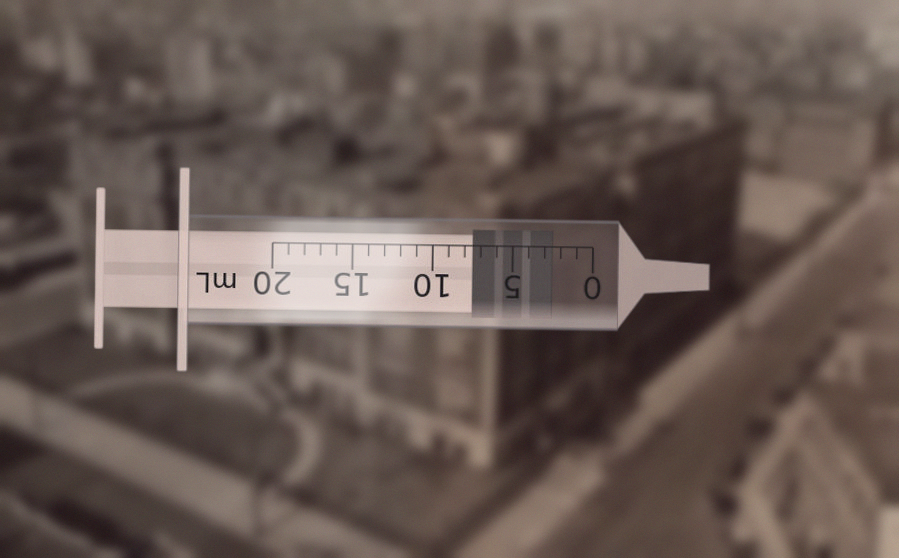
value=2.5 unit=mL
